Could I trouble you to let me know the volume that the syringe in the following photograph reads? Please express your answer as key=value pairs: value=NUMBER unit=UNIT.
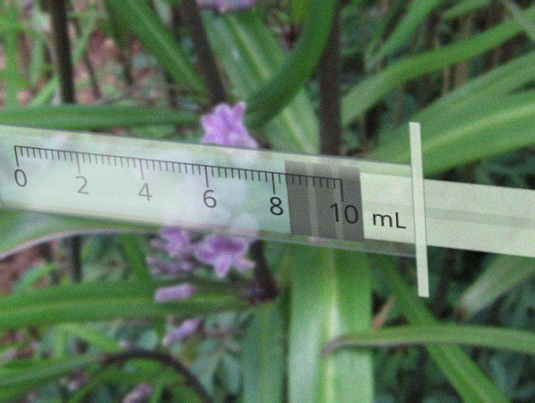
value=8.4 unit=mL
